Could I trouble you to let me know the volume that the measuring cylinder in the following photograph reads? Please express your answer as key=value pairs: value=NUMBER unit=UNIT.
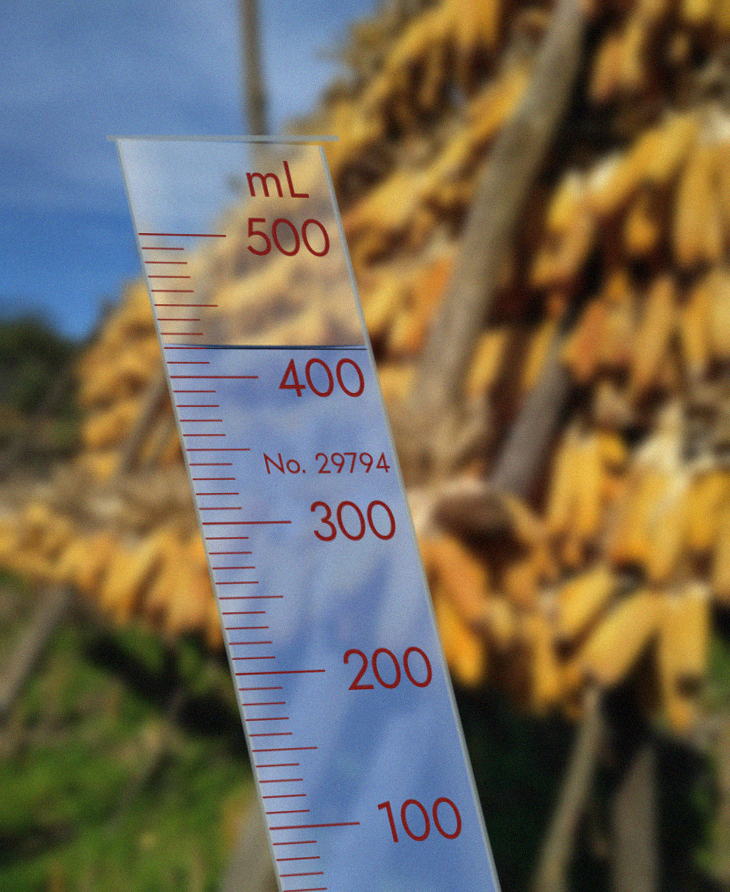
value=420 unit=mL
